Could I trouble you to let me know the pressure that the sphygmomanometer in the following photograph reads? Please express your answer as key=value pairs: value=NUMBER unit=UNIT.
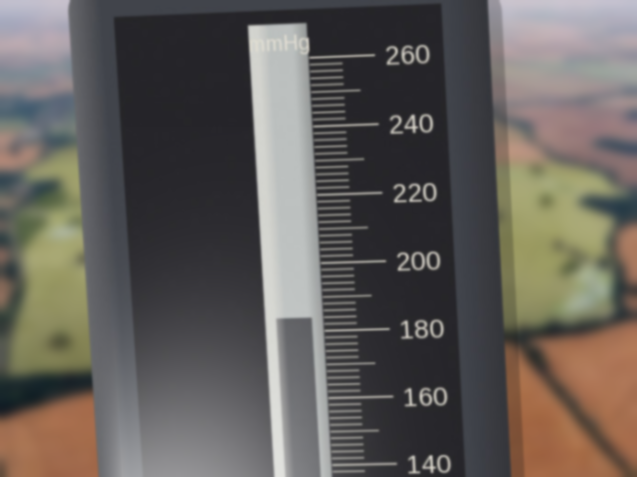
value=184 unit=mmHg
